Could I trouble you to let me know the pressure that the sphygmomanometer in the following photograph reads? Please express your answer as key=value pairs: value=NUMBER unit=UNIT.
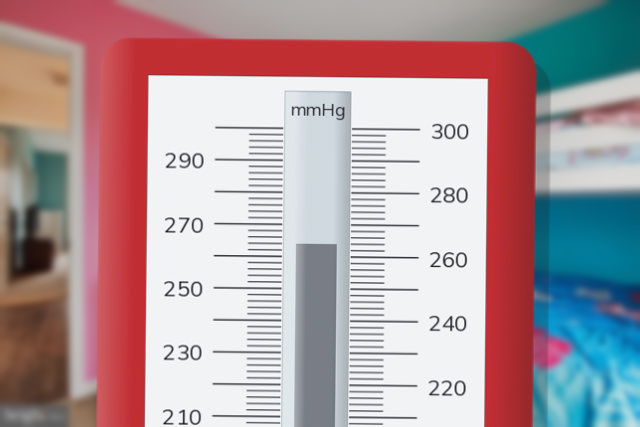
value=264 unit=mmHg
